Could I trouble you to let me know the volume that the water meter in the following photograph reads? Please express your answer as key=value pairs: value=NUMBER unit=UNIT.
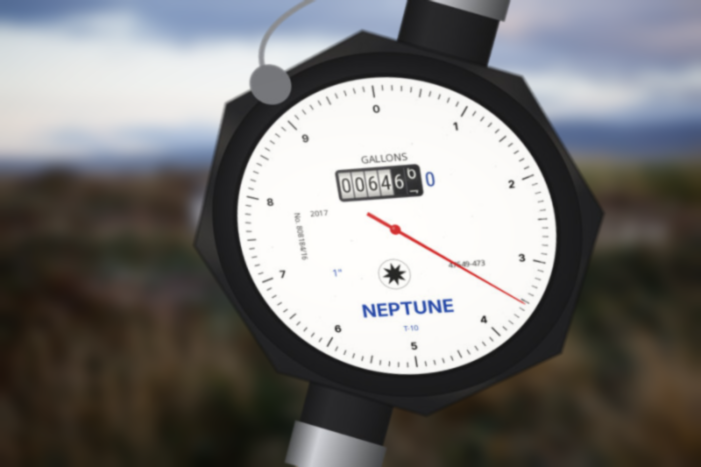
value=64663.5 unit=gal
